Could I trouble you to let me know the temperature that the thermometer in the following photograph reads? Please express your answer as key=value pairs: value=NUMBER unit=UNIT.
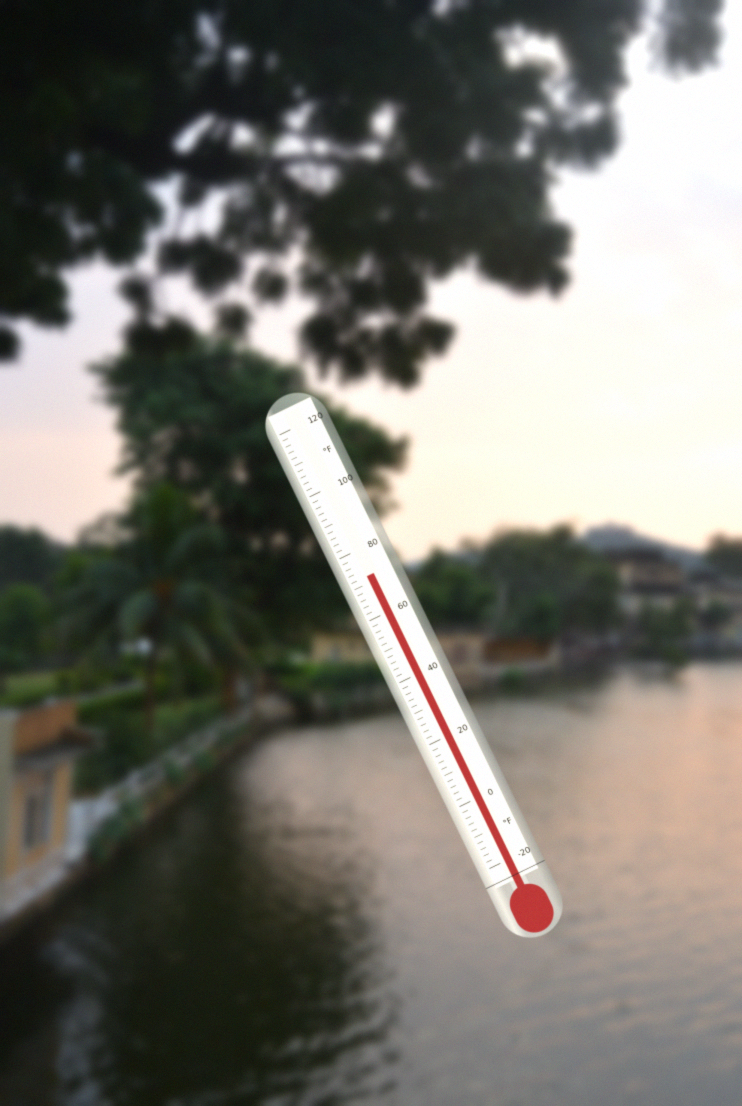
value=72 unit=°F
